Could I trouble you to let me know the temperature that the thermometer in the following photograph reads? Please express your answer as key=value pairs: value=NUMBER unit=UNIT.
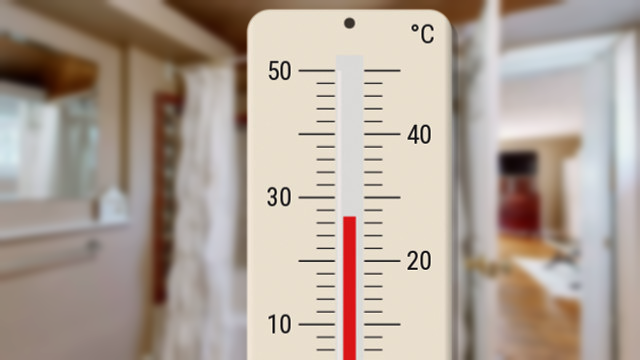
value=27 unit=°C
